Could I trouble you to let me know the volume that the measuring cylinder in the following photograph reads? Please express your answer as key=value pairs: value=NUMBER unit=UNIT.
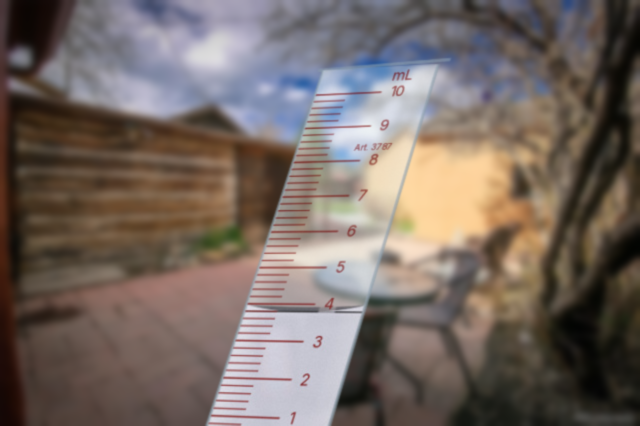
value=3.8 unit=mL
